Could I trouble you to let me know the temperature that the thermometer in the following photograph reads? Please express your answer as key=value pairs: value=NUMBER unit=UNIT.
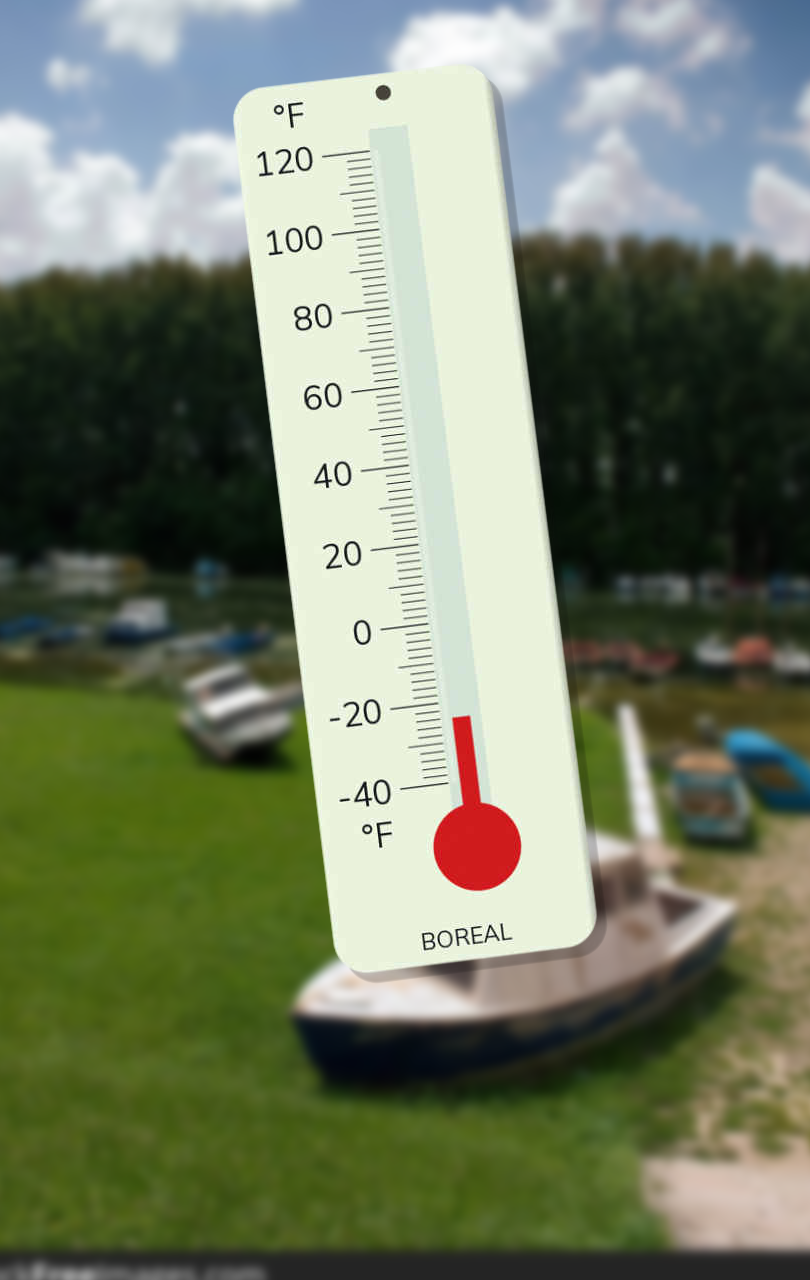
value=-24 unit=°F
